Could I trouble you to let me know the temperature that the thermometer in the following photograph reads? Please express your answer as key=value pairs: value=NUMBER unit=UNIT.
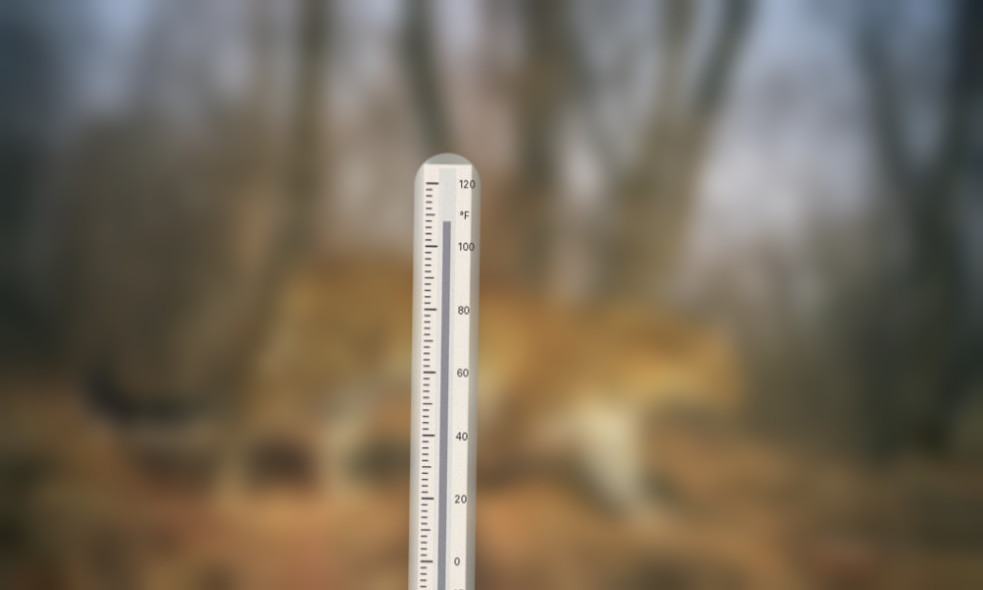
value=108 unit=°F
